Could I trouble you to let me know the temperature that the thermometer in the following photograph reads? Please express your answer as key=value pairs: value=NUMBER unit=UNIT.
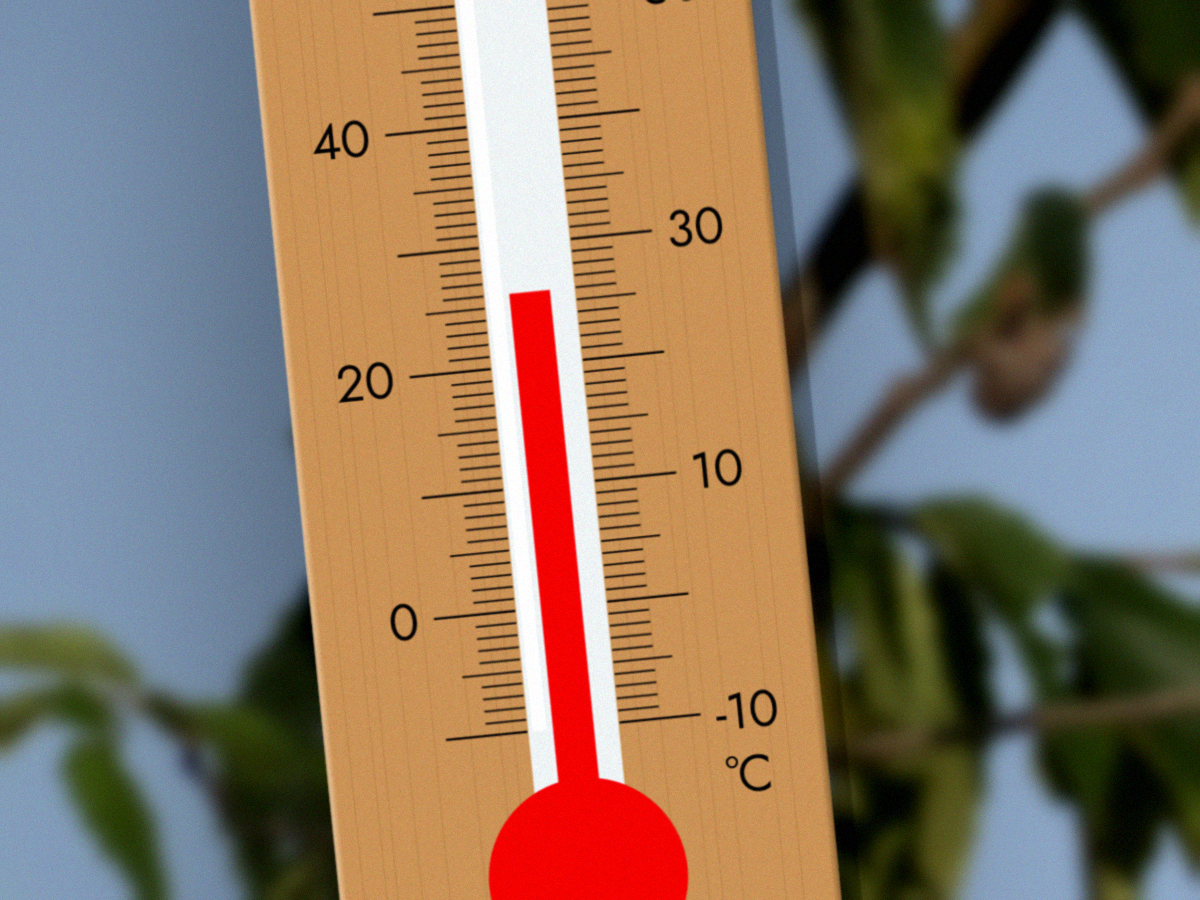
value=26 unit=°C
